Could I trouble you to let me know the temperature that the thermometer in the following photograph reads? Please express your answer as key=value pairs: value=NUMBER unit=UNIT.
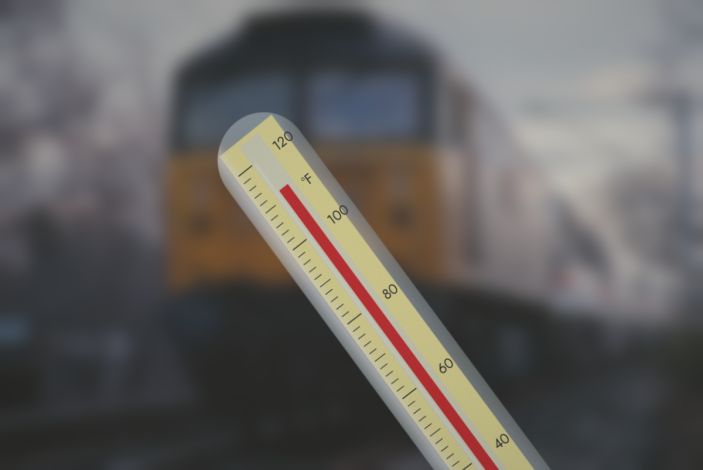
value=112 unit=°F
